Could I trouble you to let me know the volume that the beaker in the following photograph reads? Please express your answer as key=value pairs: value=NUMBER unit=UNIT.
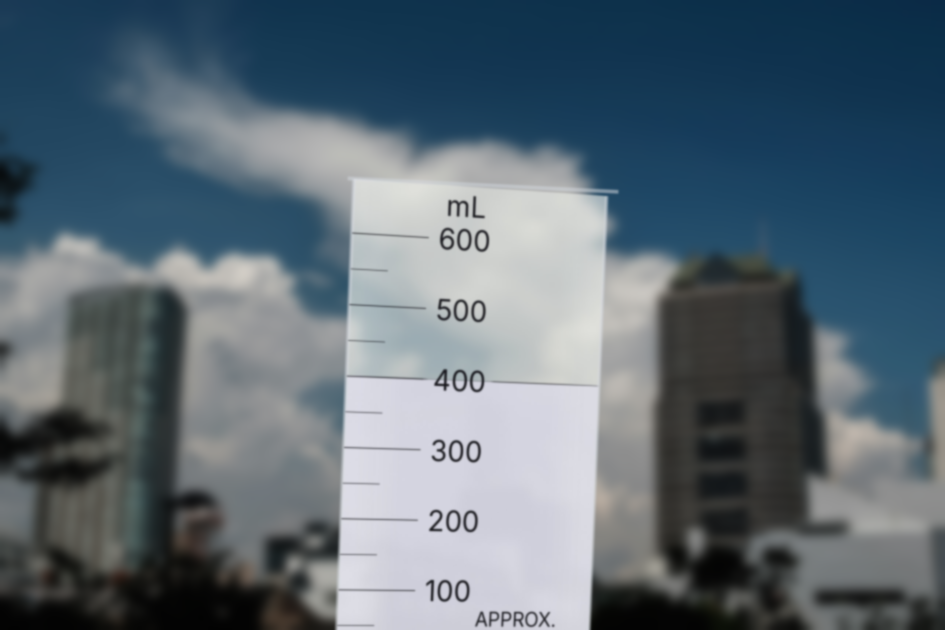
value=400 unit=mL
